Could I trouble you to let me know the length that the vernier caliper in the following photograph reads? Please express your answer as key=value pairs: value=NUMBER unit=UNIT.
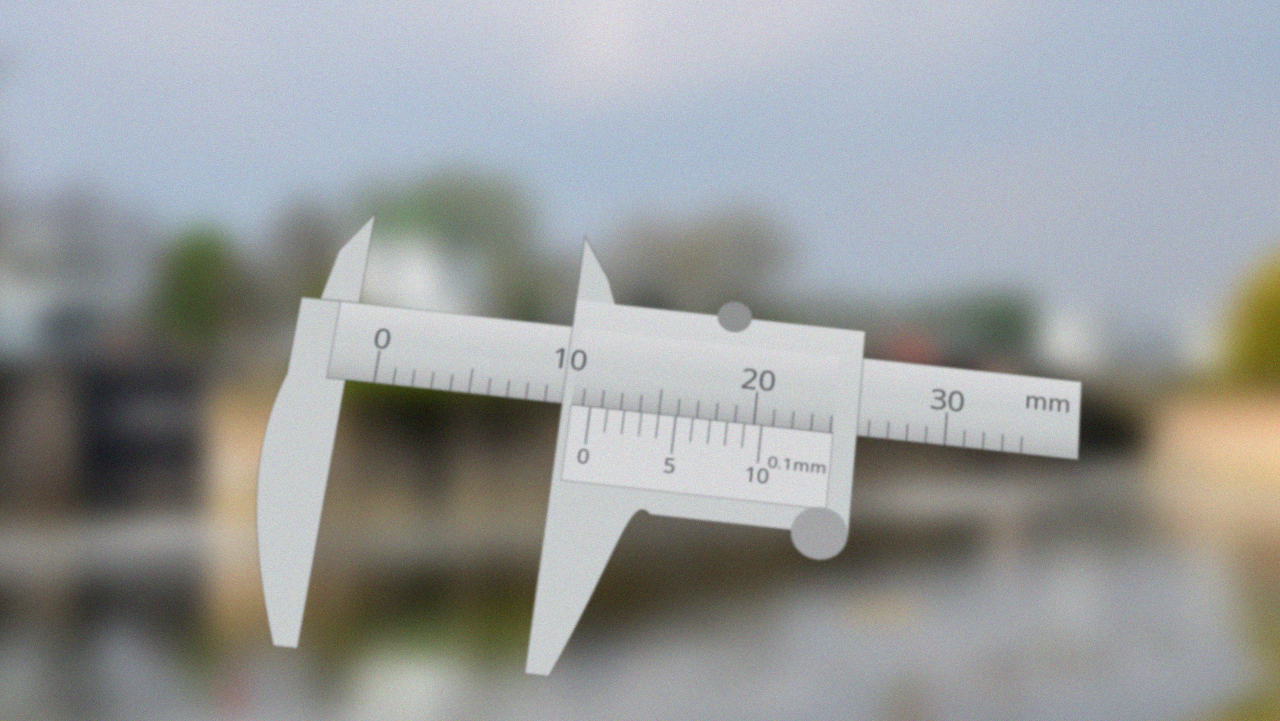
value=11.4 unit=mm
